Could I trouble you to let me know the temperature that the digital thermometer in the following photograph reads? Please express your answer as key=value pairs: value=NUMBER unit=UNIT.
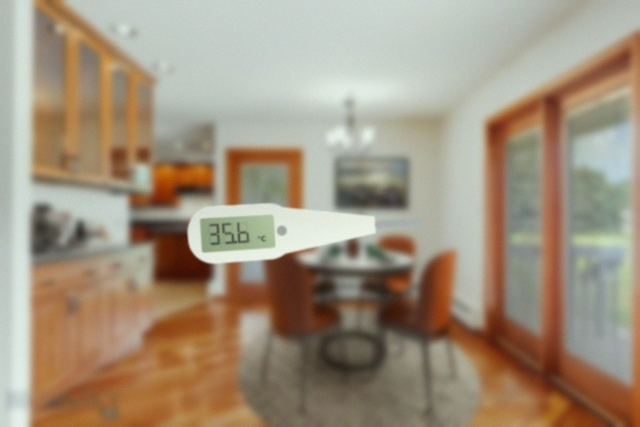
value=35.6 unit=°C
